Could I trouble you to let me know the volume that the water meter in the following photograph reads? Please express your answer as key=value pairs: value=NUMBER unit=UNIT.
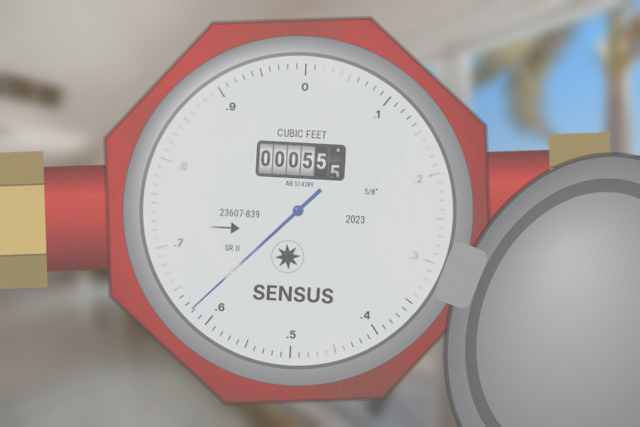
value=554.62 unit=ft³
